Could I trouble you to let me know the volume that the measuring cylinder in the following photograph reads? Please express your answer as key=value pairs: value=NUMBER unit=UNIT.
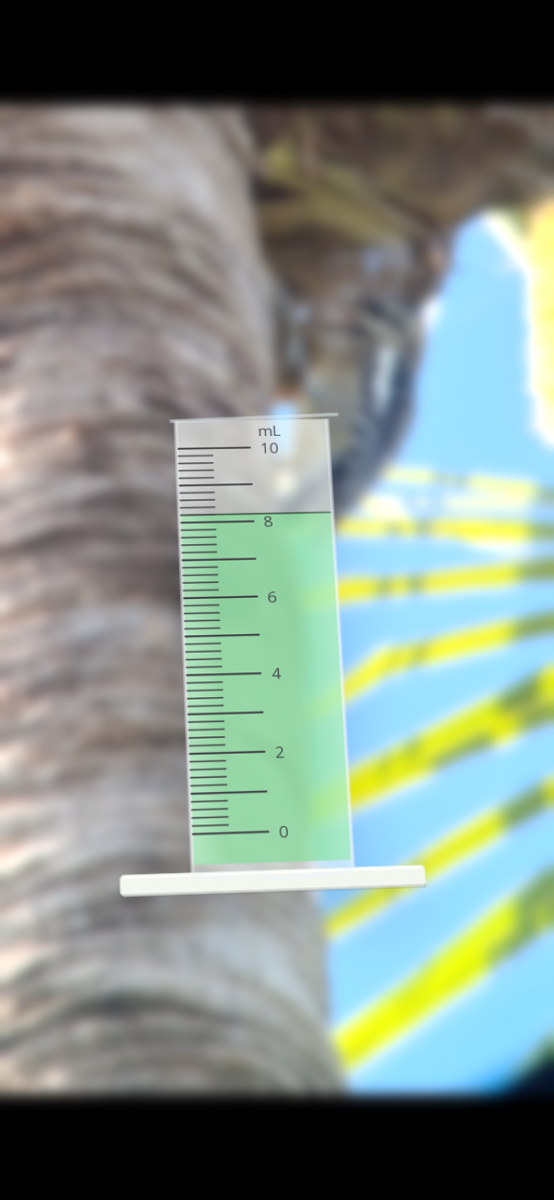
value=8.2 unit=mL
